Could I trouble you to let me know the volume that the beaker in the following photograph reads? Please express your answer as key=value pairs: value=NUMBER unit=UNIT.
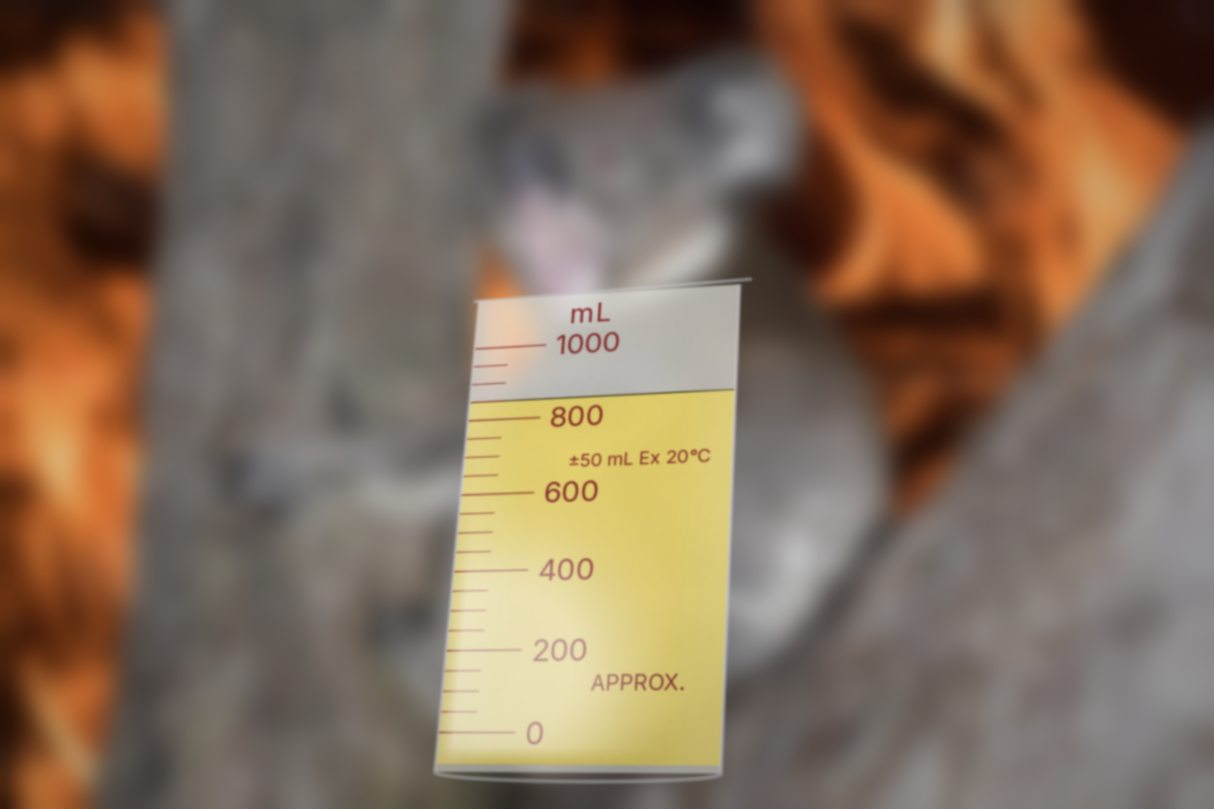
value=850 unit=mL
